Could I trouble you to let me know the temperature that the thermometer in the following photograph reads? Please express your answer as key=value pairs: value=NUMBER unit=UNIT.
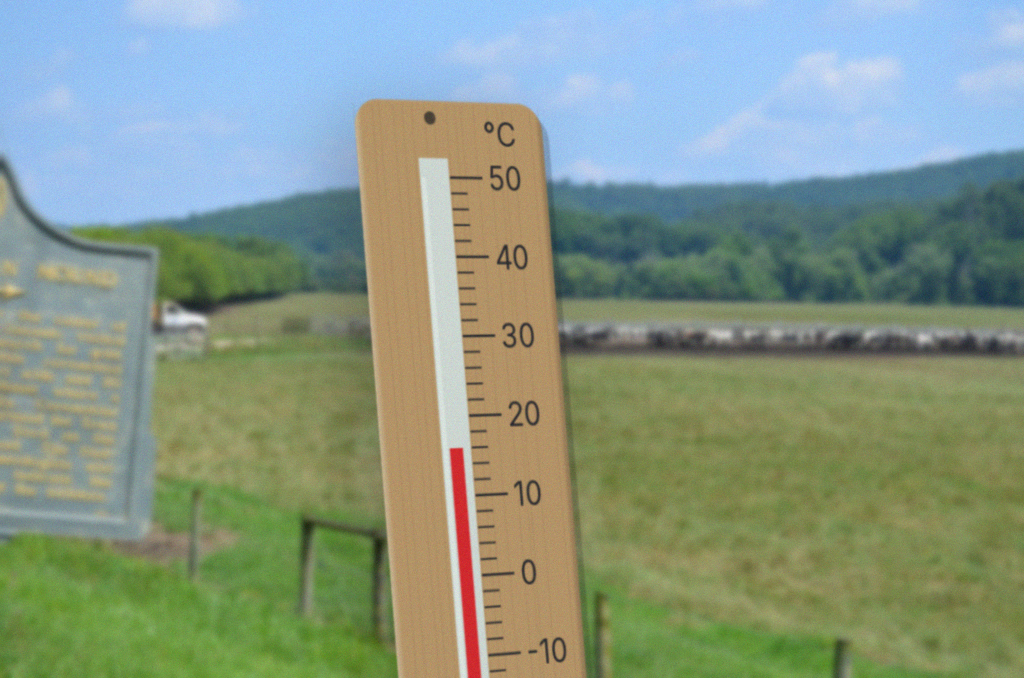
value=16 unit=°C
